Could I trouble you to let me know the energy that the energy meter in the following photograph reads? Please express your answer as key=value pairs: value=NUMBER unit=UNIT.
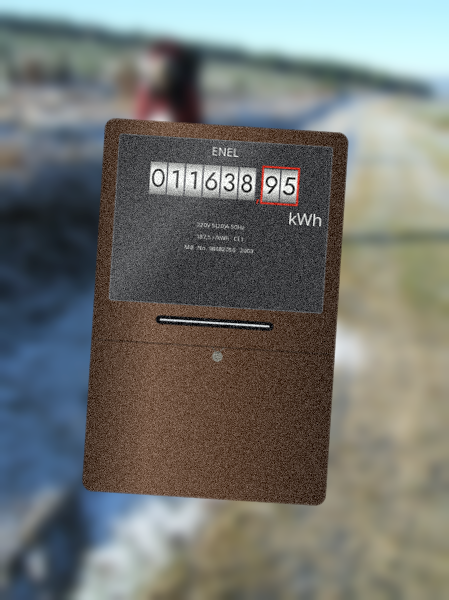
value=11638.95 unit=kWh
